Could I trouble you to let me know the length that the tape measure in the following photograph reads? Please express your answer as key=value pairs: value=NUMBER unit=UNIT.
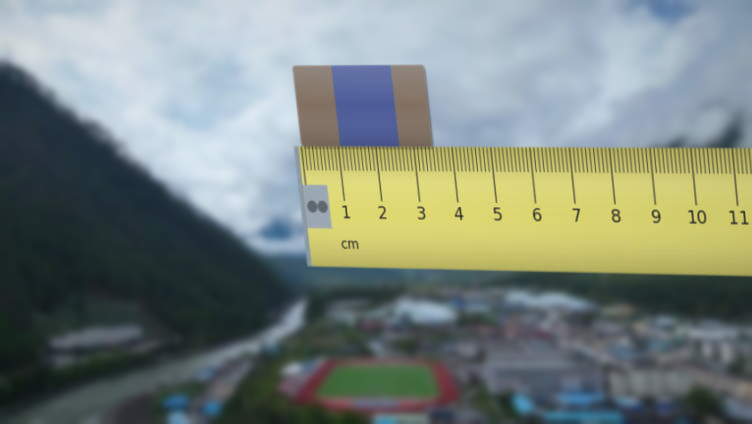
value=3.5 unit=cm
